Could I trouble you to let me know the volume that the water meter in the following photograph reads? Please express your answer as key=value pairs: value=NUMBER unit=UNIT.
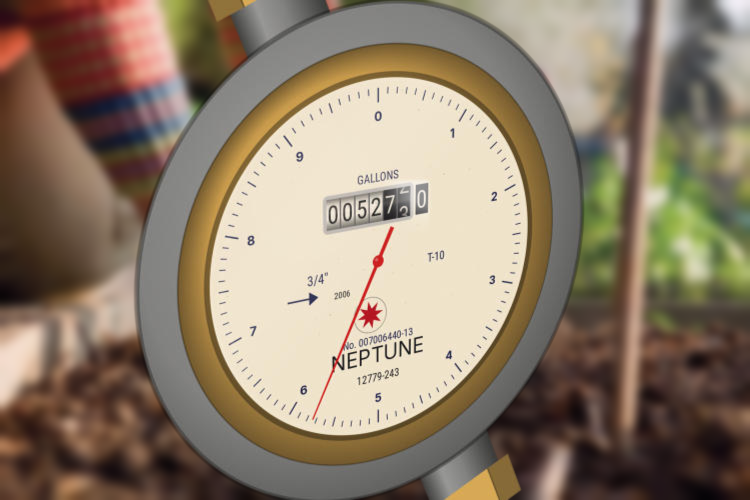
value=52725.7 unit=gal
